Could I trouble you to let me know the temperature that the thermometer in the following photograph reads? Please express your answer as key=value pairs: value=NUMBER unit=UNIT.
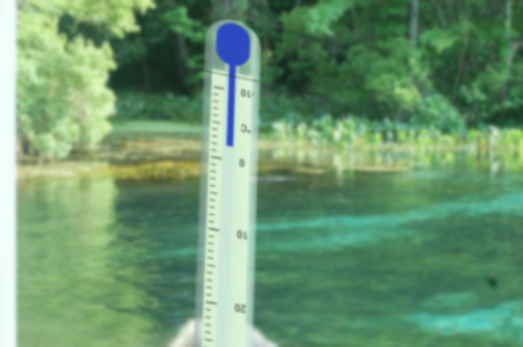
value=-2 unit=°C
